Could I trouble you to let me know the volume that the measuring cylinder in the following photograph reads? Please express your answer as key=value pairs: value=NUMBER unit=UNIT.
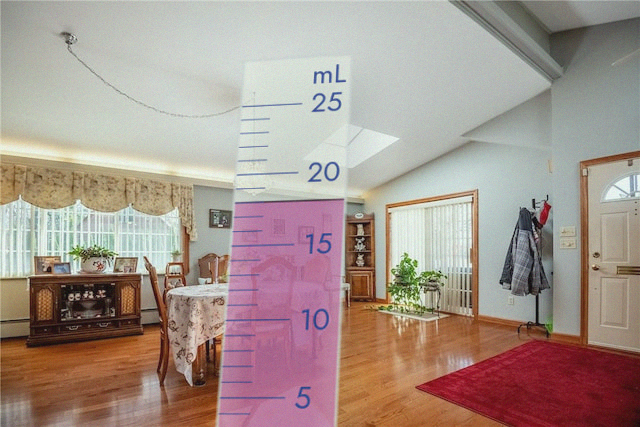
value=18 unit=mL
